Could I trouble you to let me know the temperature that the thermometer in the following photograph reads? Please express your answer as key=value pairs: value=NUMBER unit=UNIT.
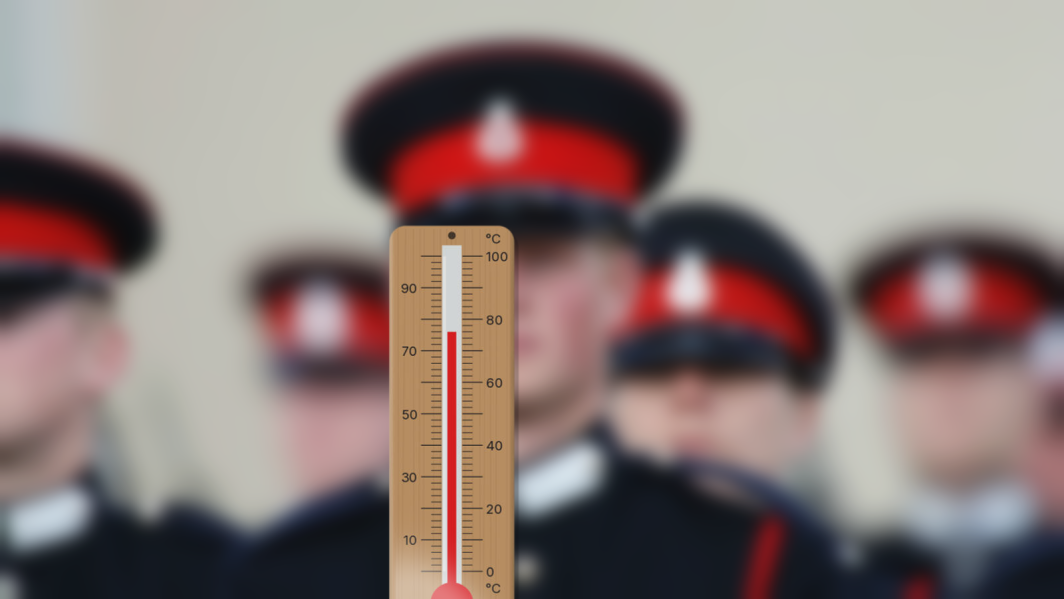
value=76 unit=°C
